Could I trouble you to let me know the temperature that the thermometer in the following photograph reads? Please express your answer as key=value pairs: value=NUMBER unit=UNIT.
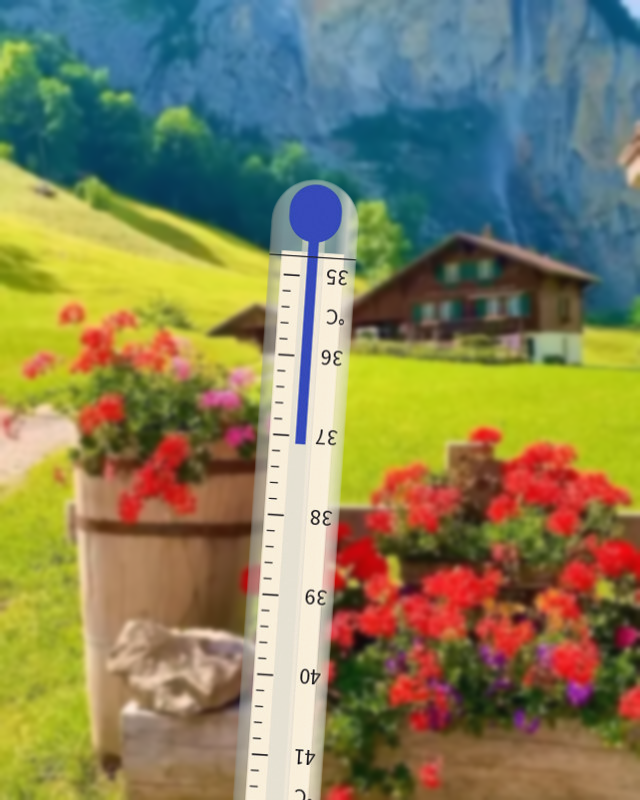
value=37.1 unit=°C
